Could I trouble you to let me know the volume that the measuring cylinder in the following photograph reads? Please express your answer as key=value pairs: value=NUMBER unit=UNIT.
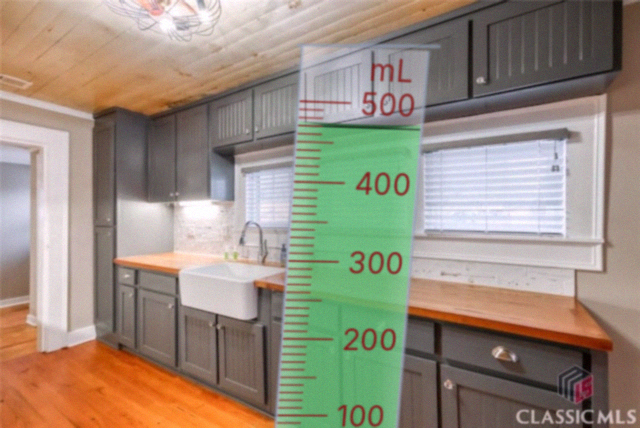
value=470 unit=mL
